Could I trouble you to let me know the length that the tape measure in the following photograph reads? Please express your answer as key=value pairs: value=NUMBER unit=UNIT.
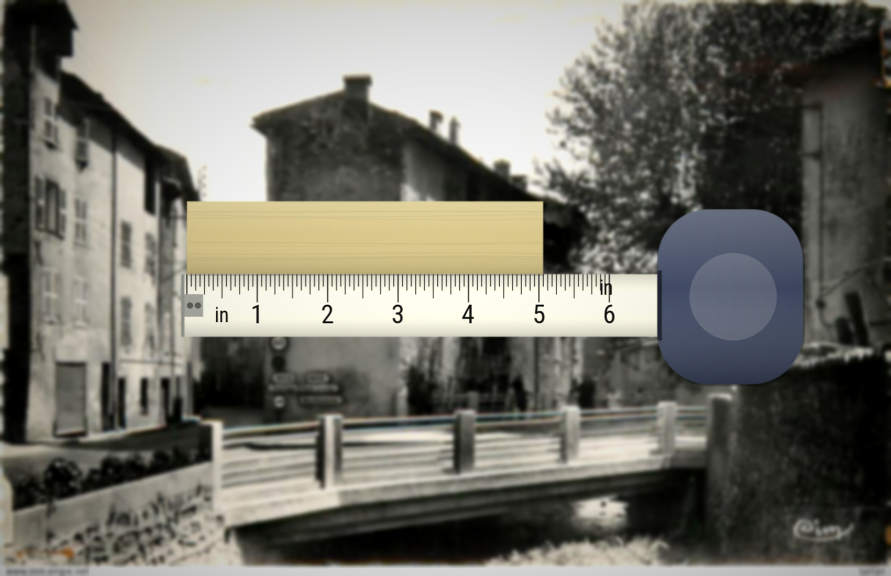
value=5.0625 unit=in
